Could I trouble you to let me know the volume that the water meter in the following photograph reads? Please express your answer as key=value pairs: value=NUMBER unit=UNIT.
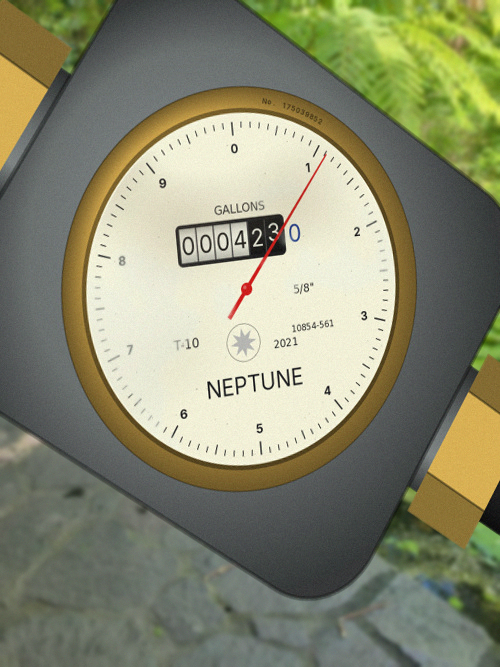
value=4231.1 unit=gal
